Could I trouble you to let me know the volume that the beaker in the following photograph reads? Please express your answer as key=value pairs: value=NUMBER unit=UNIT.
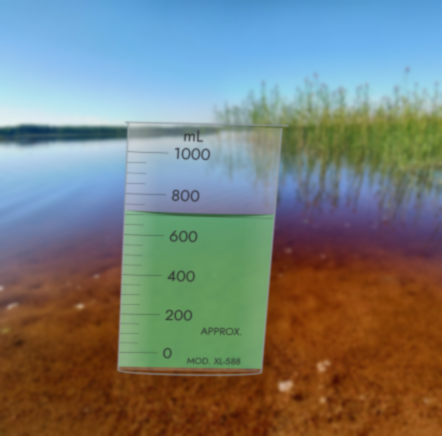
value=700 unit=mL
